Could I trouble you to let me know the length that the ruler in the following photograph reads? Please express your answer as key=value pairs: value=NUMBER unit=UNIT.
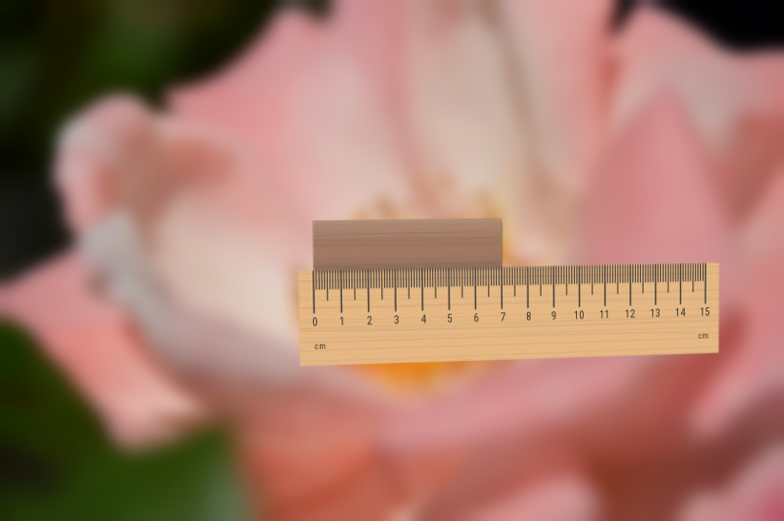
value=7 unit=cm
